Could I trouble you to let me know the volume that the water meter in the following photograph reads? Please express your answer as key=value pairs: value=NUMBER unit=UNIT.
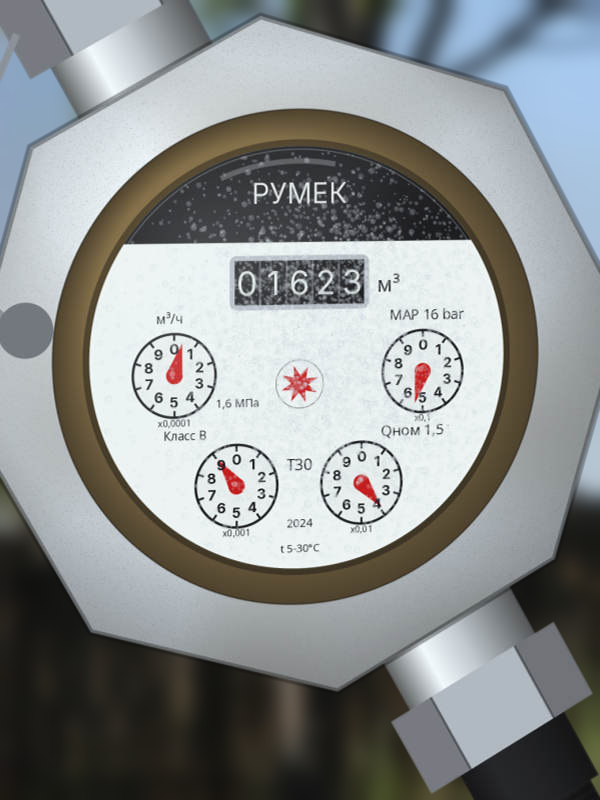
value=1623.5390 unit=m³
